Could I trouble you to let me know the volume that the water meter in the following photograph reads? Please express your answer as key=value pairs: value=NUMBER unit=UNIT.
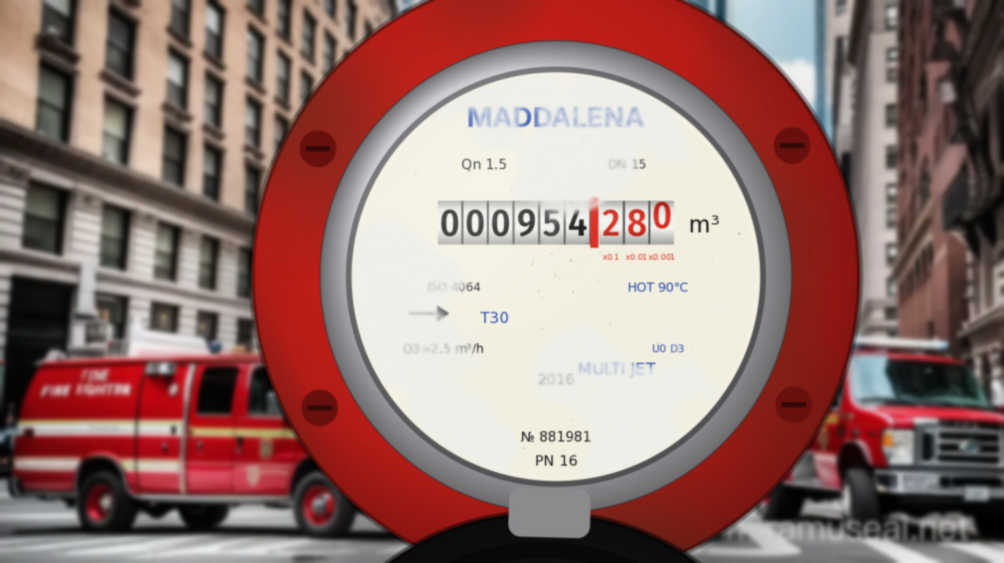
value=954.280 unit=m³
